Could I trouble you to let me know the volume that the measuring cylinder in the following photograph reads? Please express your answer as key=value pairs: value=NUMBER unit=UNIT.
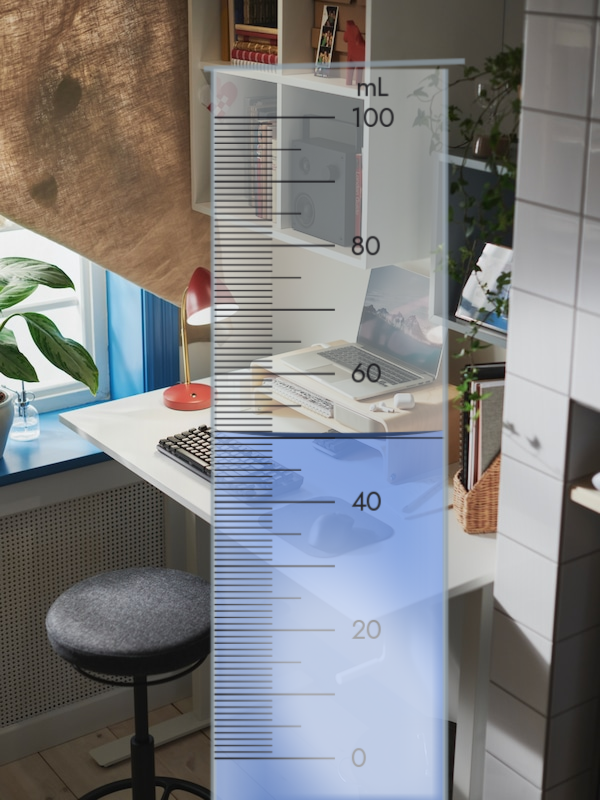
value=50 unit=mL
